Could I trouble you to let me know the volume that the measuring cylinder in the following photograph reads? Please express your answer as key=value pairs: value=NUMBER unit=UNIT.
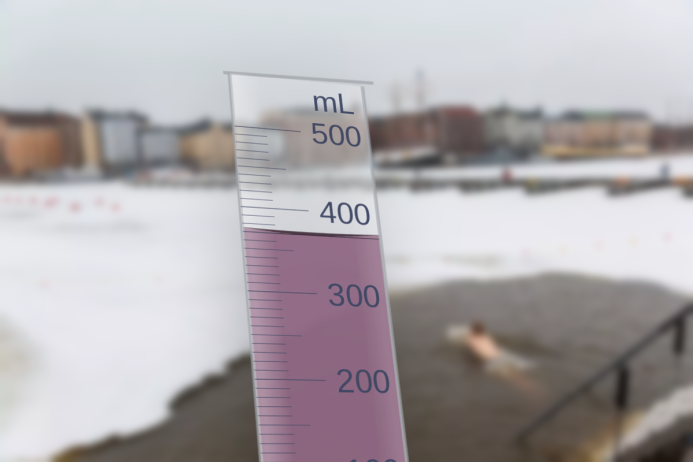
value=370 unit=mL
